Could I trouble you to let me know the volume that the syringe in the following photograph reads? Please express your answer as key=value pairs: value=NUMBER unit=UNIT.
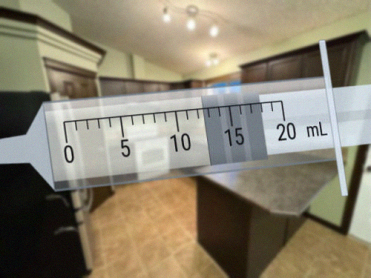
value=12.5 unit=mL
